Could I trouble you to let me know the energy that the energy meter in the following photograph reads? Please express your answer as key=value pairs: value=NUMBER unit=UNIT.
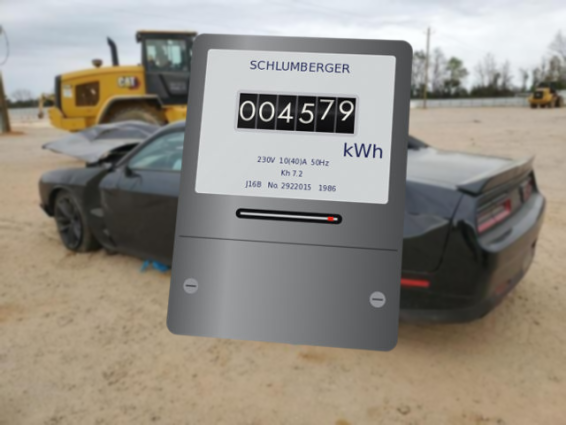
value=4579 unit=kWh
